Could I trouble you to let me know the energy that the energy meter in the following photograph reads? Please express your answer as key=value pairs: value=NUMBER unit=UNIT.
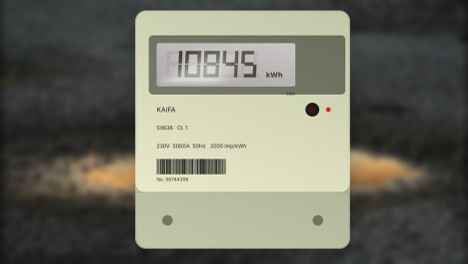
value=10845 unit=kWh
